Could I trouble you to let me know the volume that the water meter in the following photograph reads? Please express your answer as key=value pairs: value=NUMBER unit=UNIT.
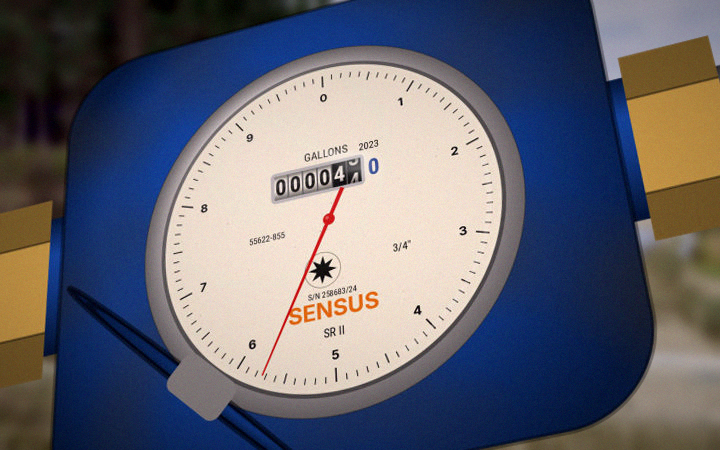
value=435.7 unit=gal
